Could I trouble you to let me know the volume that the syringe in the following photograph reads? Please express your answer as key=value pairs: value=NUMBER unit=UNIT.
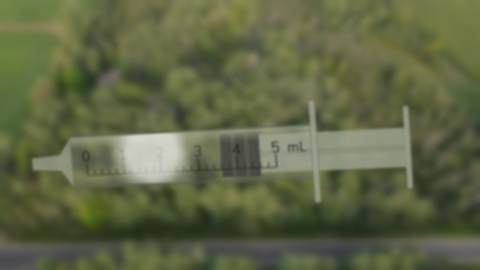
value=3.6 unit=mL
